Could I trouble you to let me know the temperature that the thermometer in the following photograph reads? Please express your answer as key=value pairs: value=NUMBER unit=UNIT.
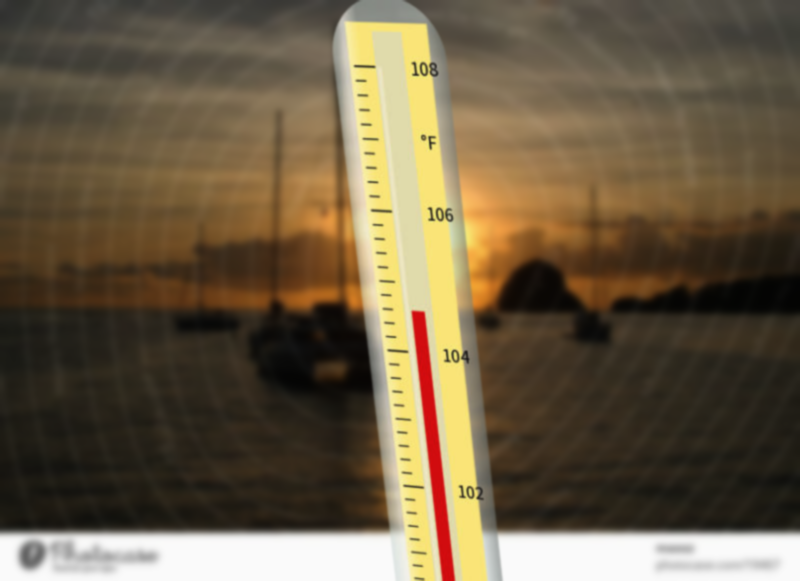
value=104.6 unit=°F
